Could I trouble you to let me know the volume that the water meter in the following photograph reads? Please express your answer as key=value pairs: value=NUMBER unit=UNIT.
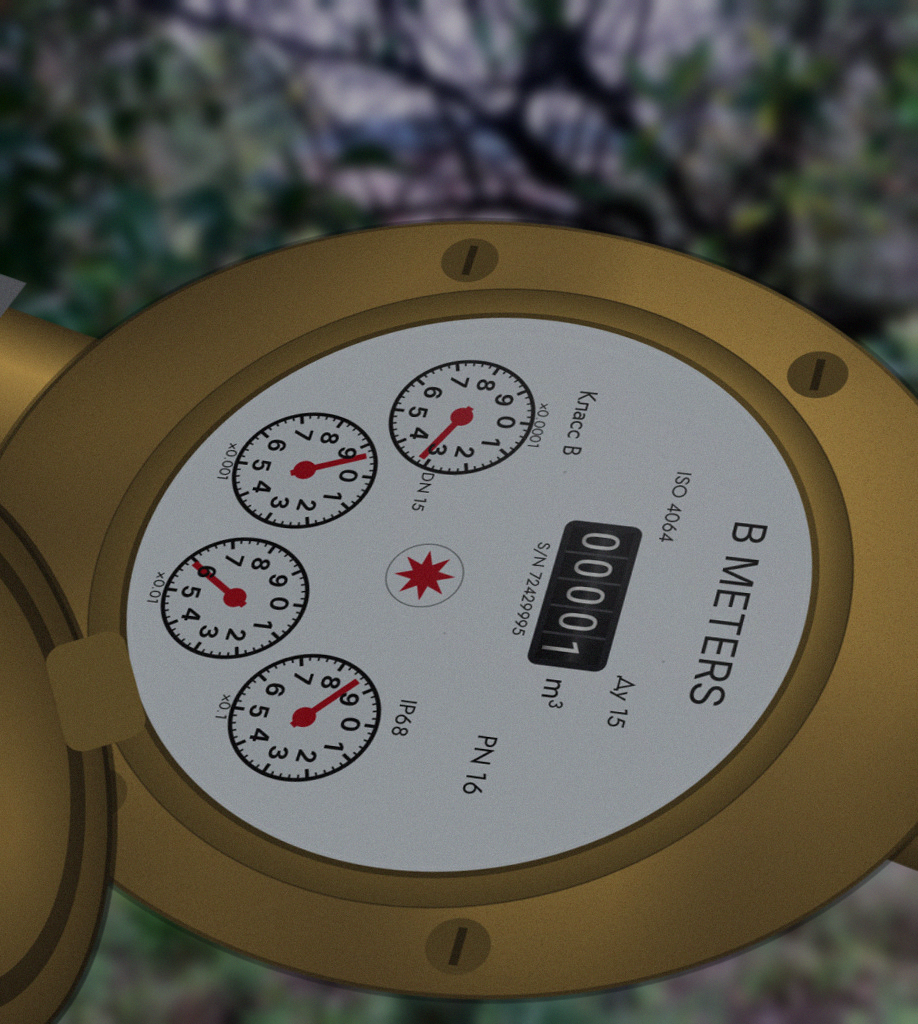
value=0.8593 unit=m³
